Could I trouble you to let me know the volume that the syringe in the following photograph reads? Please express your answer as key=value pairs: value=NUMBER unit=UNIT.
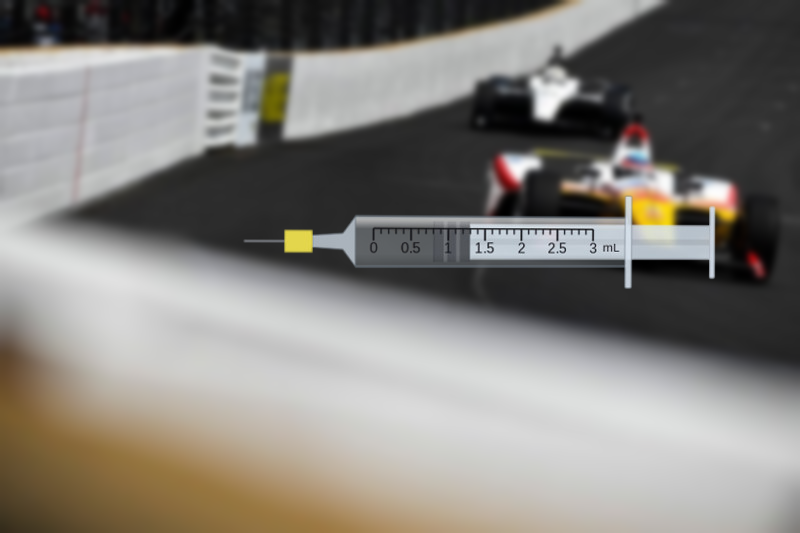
value=0.8 unit=mL
